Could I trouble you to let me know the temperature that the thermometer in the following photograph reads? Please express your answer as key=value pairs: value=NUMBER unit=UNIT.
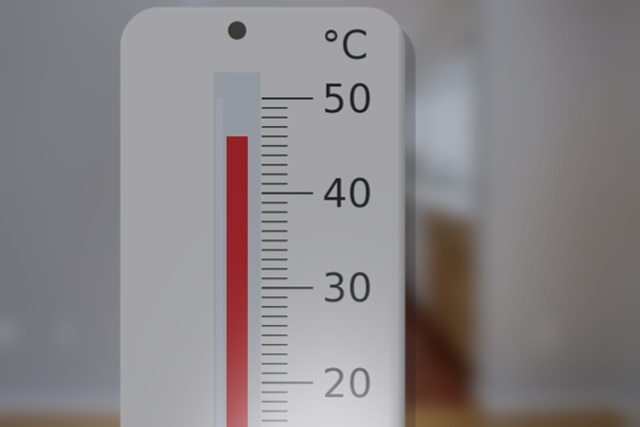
value=46 unit=°C
